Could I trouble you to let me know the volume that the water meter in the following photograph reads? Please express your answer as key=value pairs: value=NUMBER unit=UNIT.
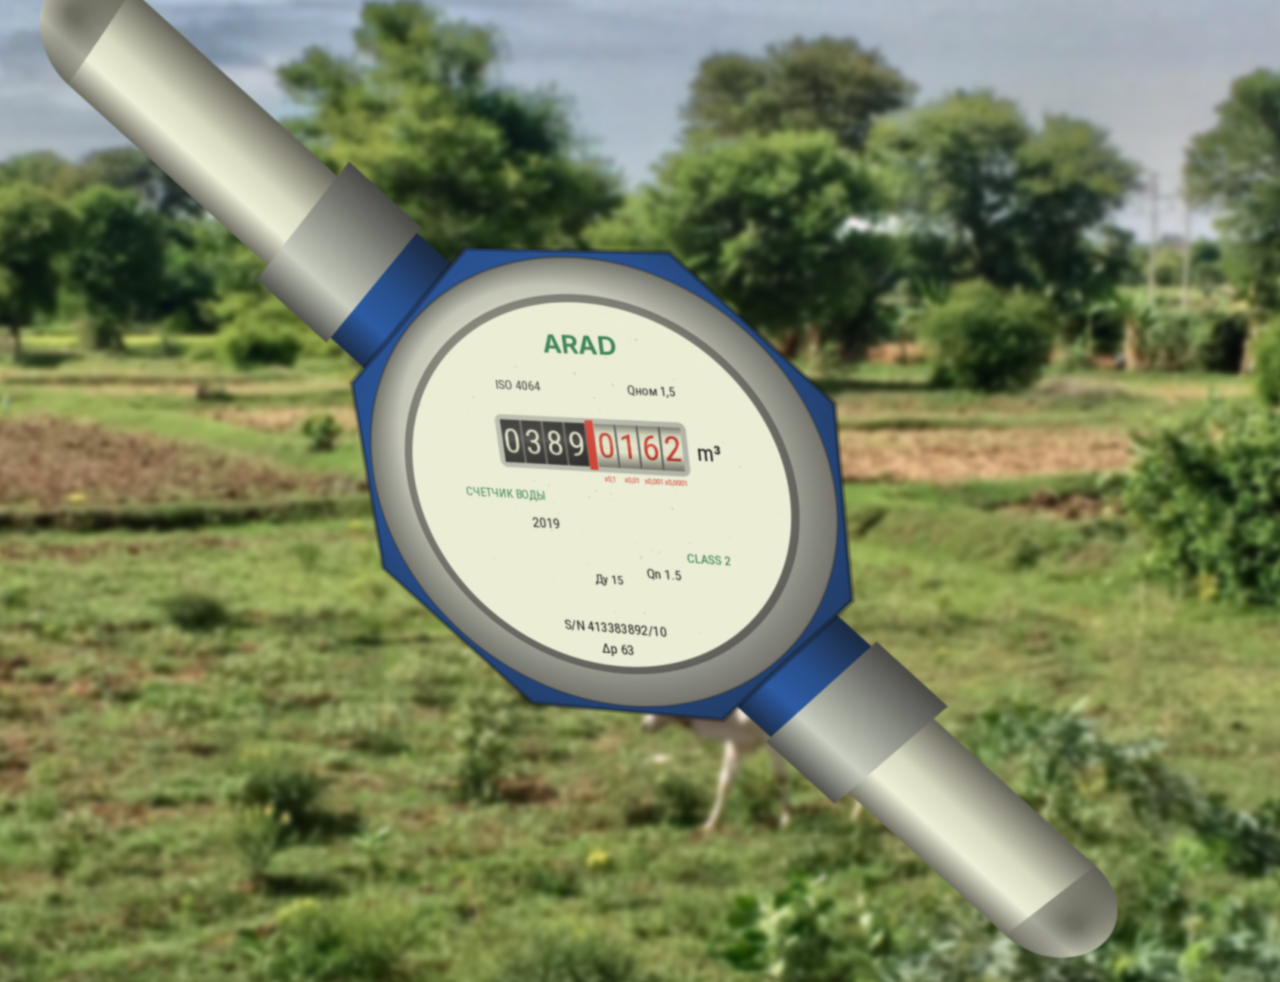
value=389.0162 unit=m³
